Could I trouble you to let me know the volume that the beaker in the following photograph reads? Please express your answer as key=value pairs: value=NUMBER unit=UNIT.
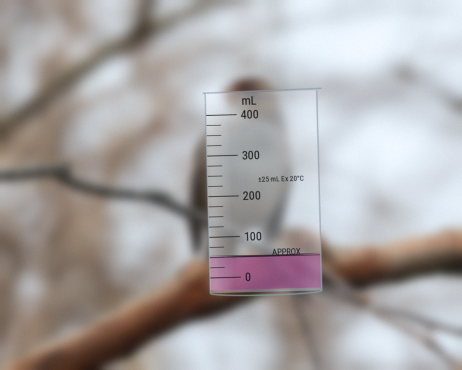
value=50 unit=mL
